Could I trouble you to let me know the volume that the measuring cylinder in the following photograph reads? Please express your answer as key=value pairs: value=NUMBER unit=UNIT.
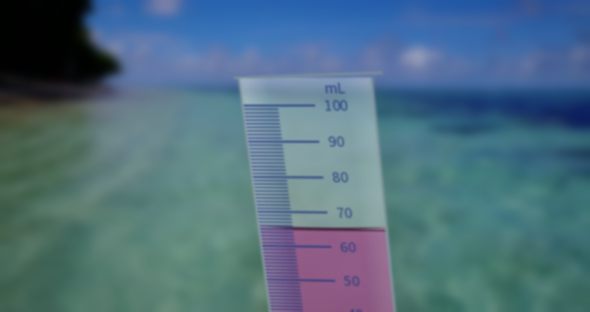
value=65 unit=mL
